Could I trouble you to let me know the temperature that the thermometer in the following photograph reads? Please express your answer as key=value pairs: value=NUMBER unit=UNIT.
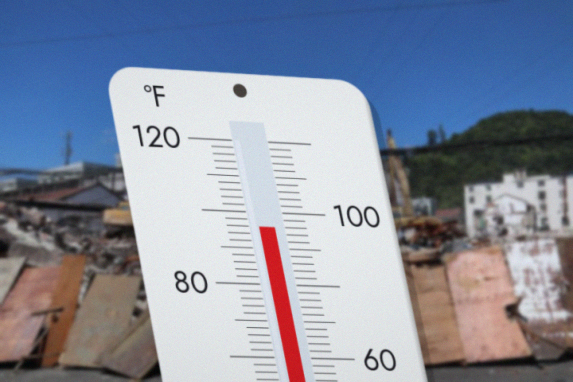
value=96 unit=°F
